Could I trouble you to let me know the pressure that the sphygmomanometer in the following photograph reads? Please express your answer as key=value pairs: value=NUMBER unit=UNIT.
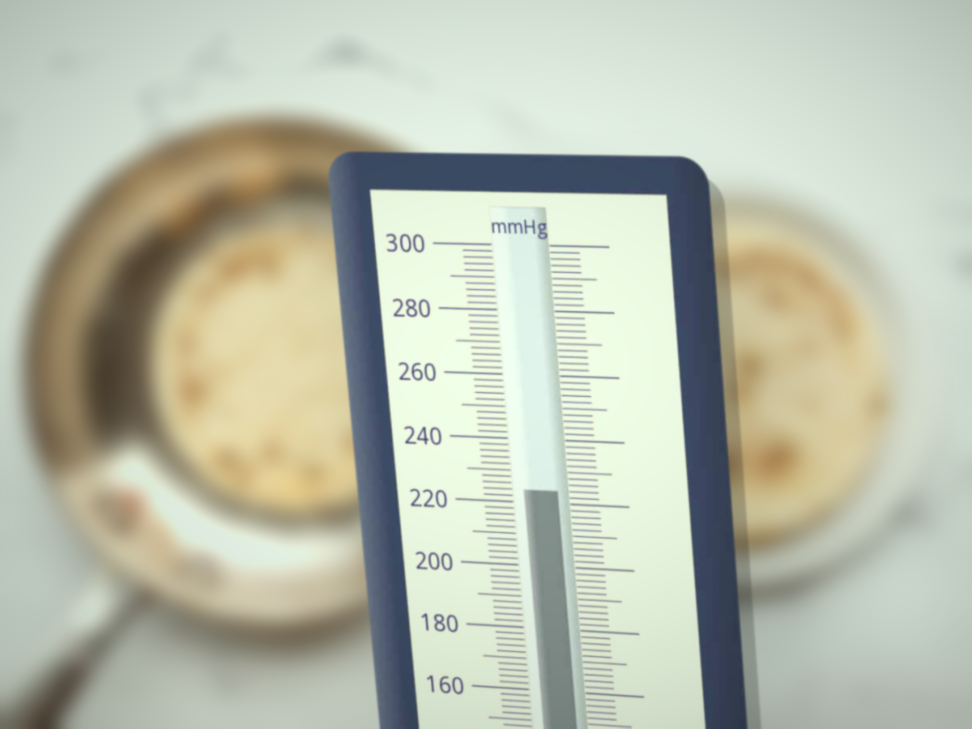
value=224 unit=mmHg
